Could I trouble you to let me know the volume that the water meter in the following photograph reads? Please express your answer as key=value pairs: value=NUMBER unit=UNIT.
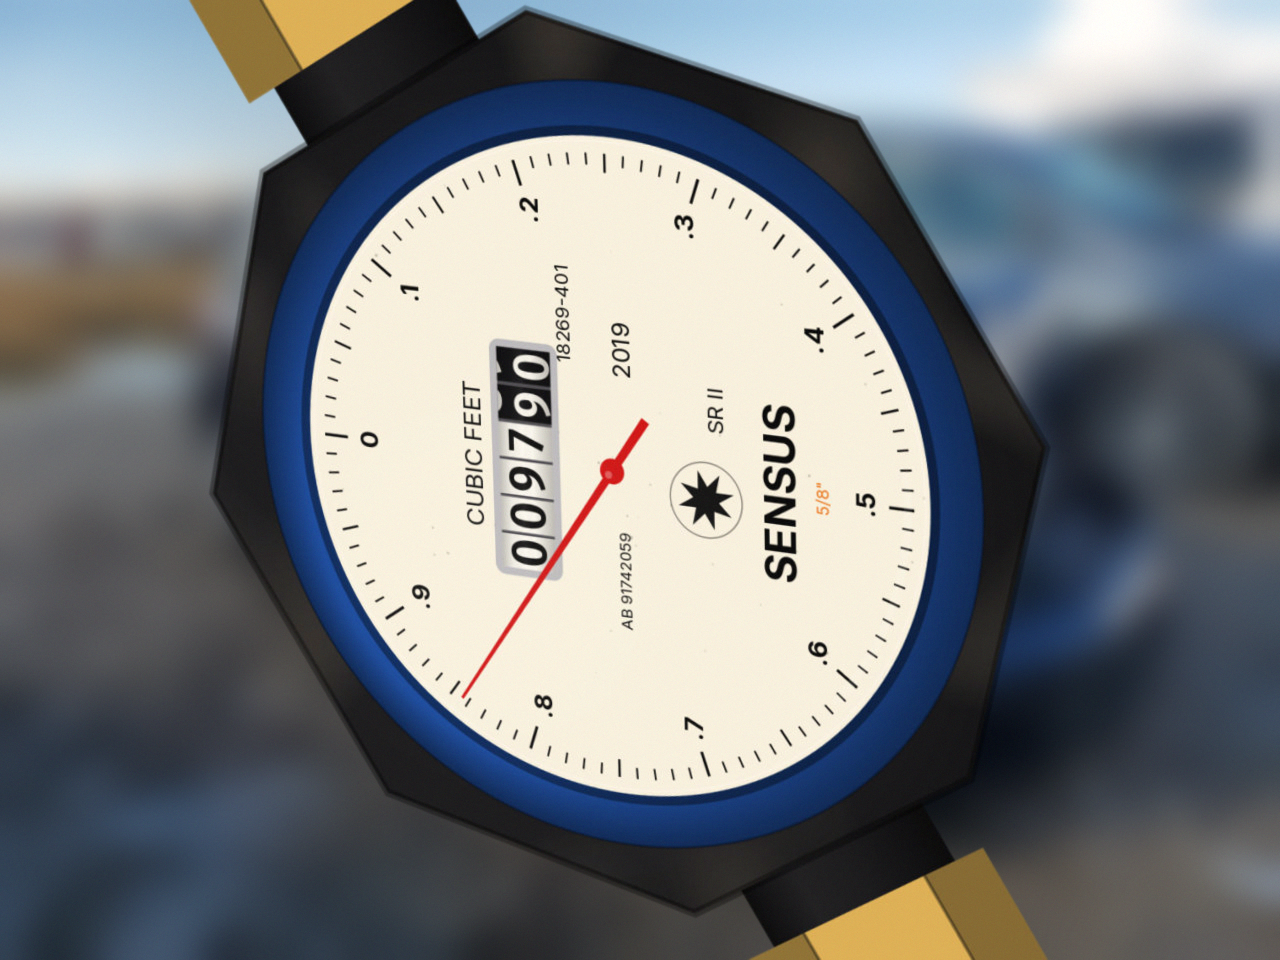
value=9789.84 unit=ft³
